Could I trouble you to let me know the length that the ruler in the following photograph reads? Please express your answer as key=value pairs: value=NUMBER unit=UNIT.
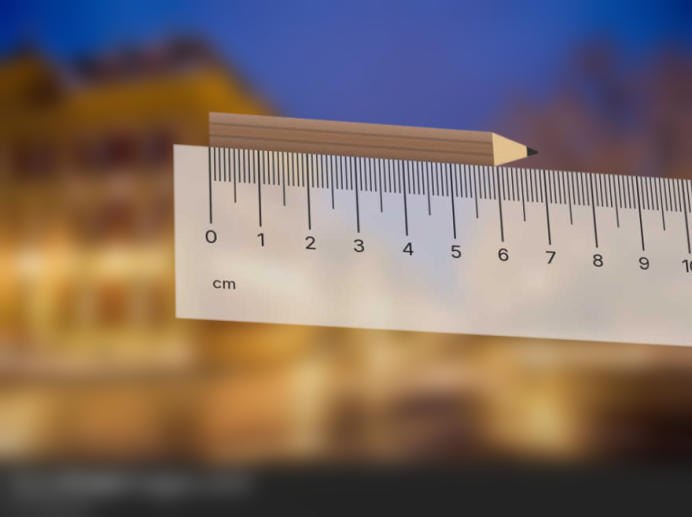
value=6.9 unit=cm
